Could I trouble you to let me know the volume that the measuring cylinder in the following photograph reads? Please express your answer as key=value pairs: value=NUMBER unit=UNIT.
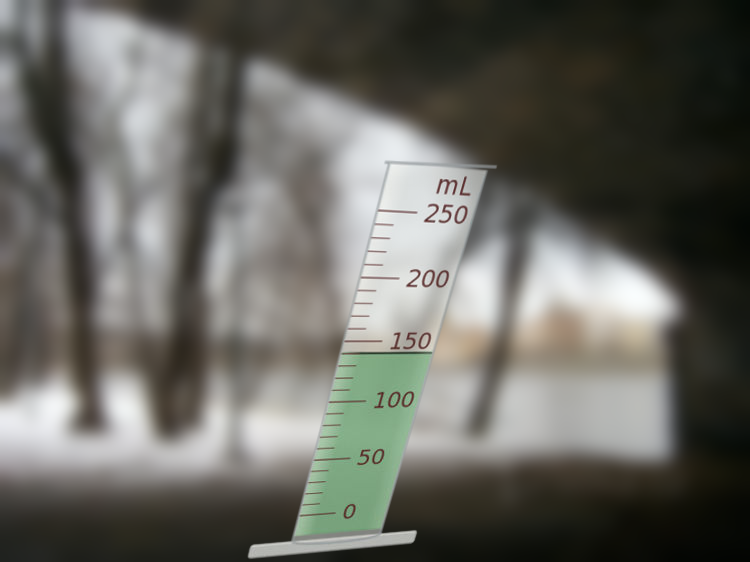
value=140 unit=mL
